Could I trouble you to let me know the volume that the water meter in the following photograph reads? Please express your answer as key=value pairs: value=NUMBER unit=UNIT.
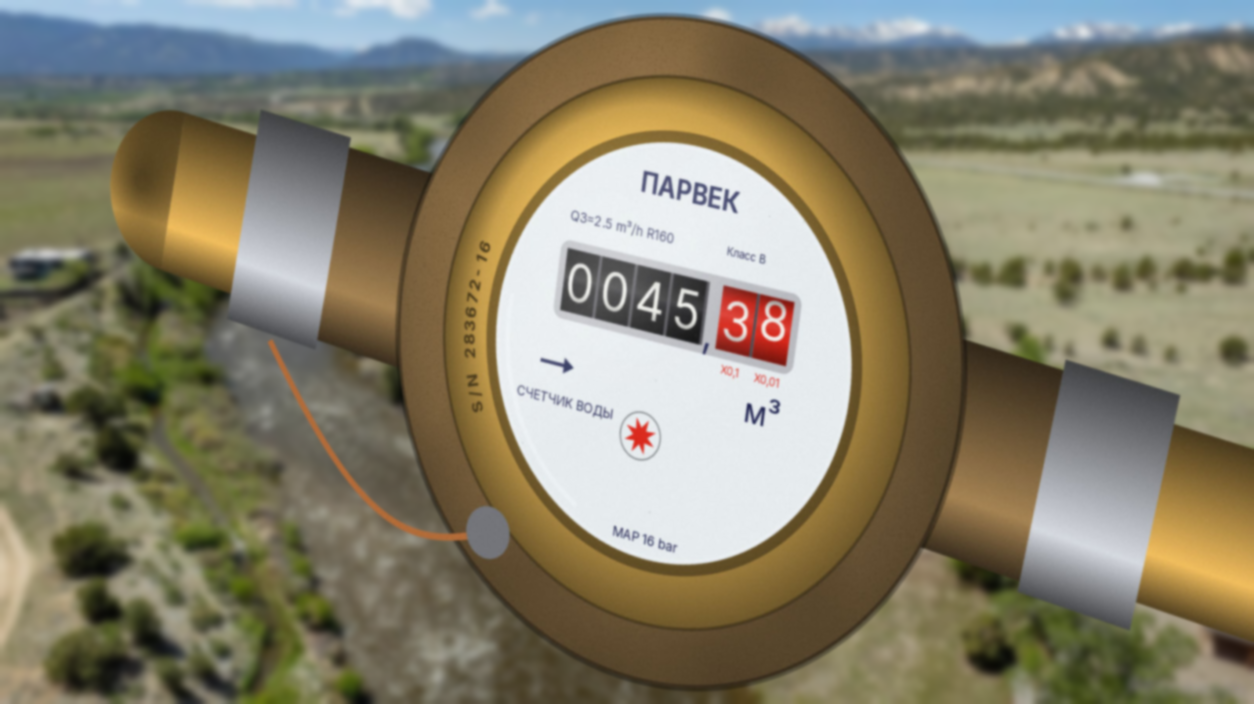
value=45.38 unit=m³
